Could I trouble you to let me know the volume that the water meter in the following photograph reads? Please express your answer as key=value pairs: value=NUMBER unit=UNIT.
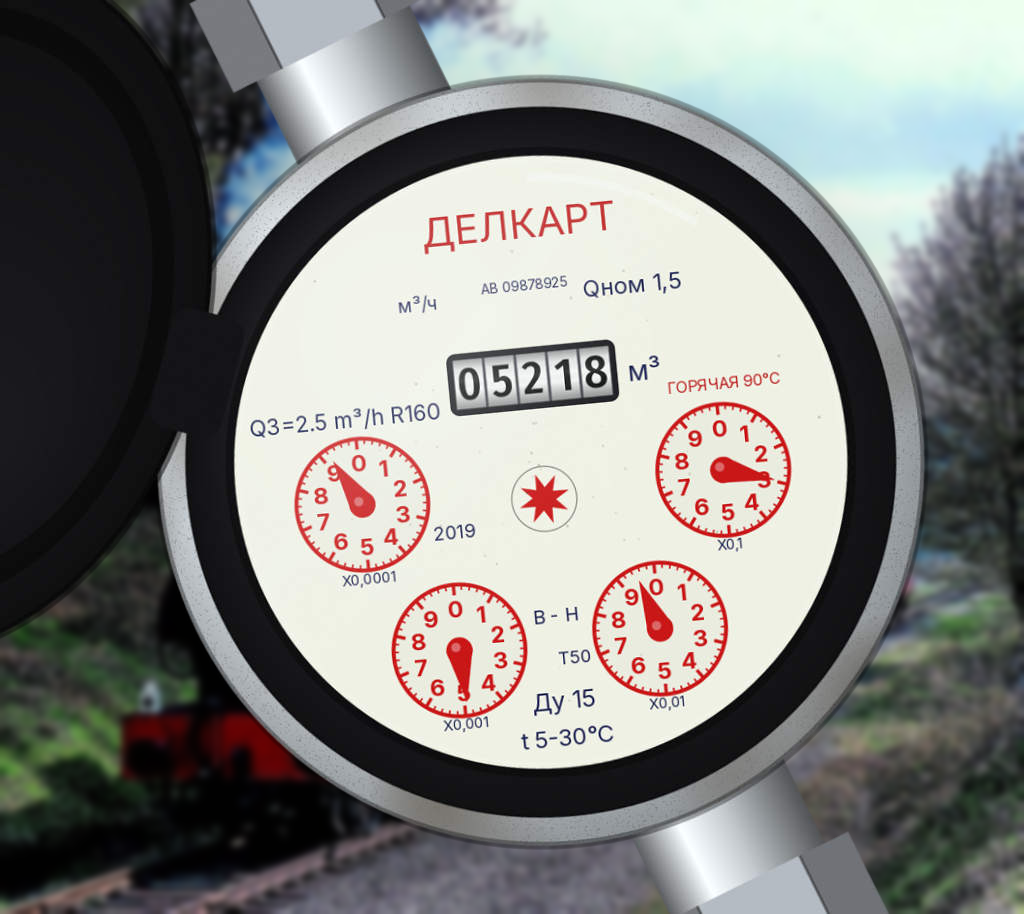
value=5218.2949 unit=m³
